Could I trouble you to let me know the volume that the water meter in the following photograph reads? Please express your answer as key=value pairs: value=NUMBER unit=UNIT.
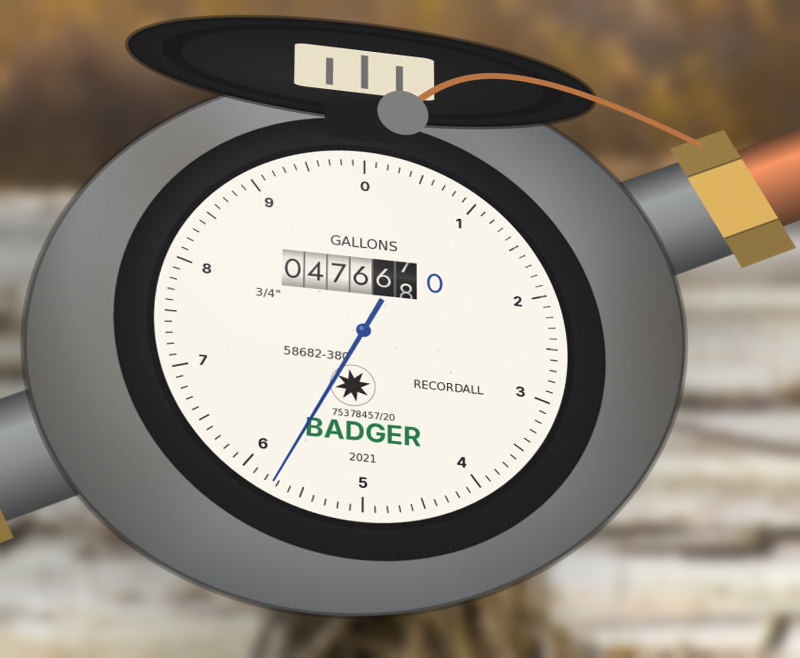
value=476675.7 unit=gal
